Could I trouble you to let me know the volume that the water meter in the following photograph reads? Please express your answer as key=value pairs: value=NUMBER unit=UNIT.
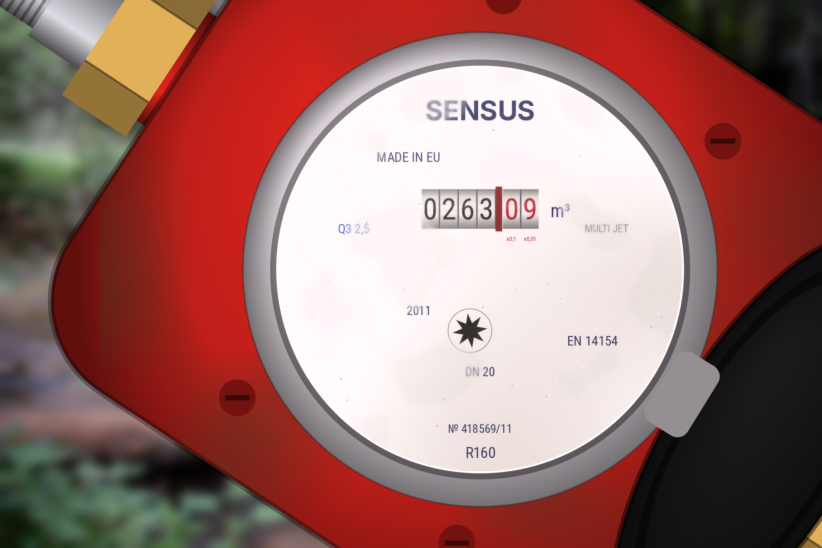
value=263.09 unit=m³
